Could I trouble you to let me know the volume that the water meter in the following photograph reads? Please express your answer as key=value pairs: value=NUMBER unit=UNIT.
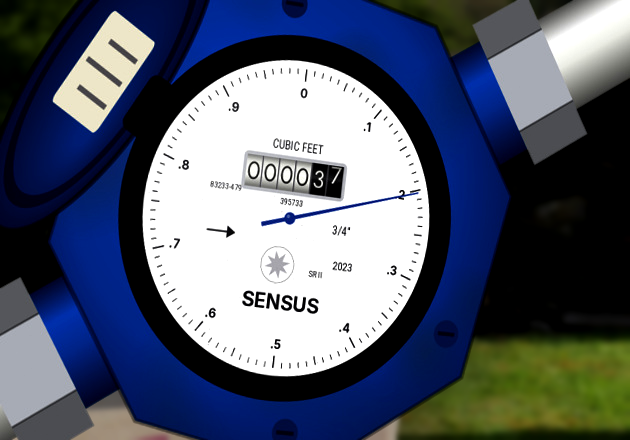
value=37.20 unit=ft³
